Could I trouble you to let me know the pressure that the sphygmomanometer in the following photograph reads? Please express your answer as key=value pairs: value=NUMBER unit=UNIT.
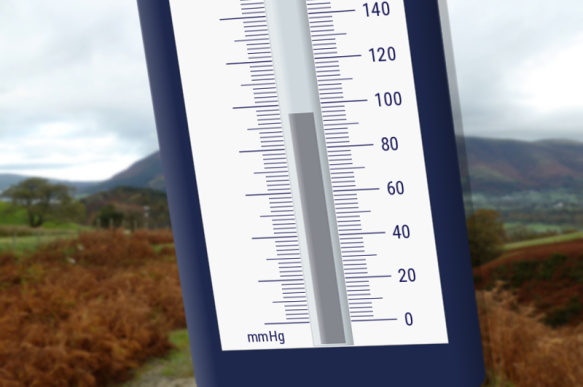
value=96 unit=mmHg
